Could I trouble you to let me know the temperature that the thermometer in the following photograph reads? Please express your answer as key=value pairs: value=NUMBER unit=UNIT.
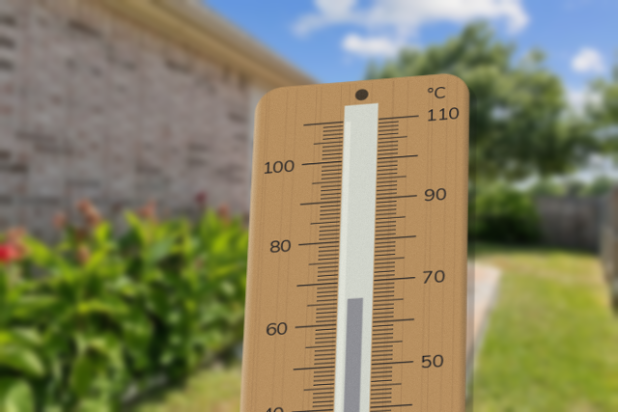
value=66 unit=°C
